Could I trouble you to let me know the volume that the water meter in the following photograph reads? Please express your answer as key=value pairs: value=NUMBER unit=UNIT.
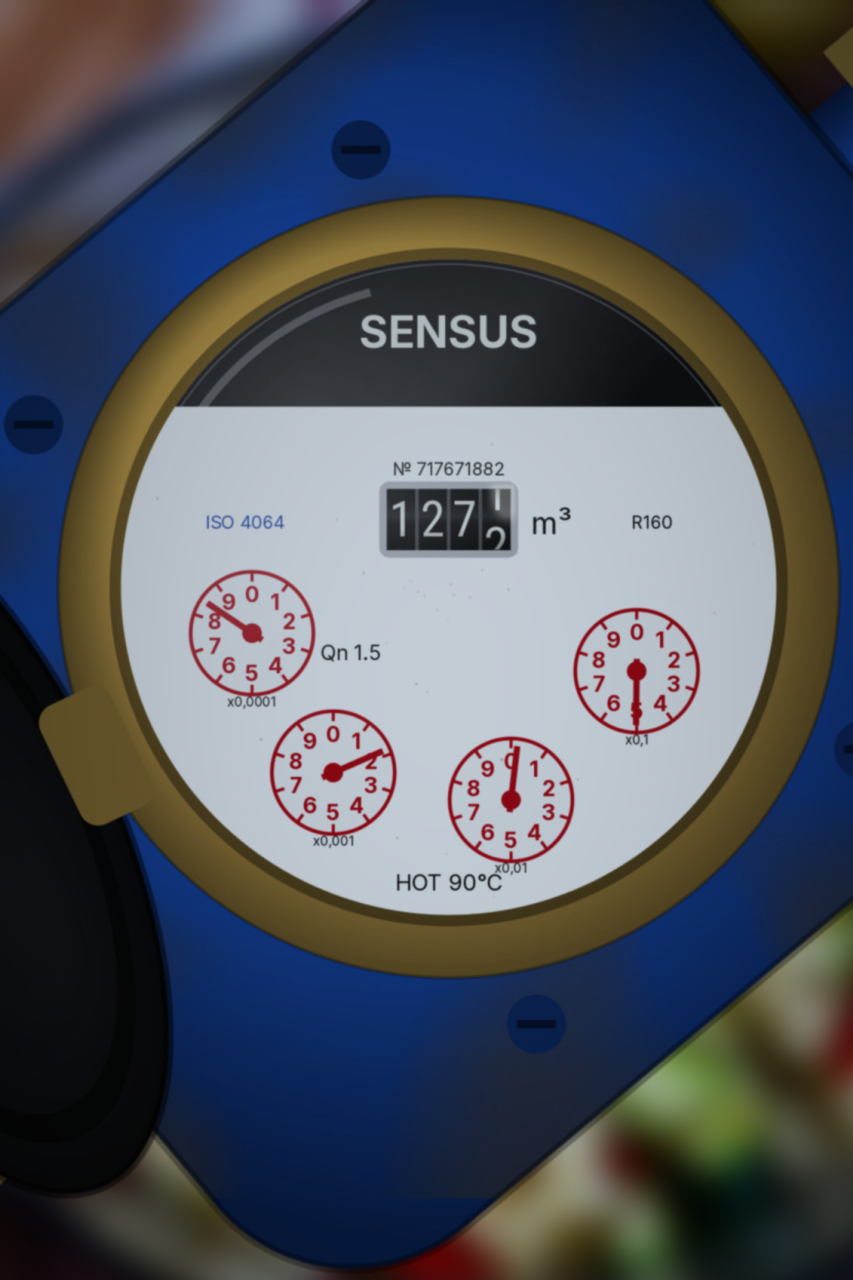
value=1271.5018 unit=m³
